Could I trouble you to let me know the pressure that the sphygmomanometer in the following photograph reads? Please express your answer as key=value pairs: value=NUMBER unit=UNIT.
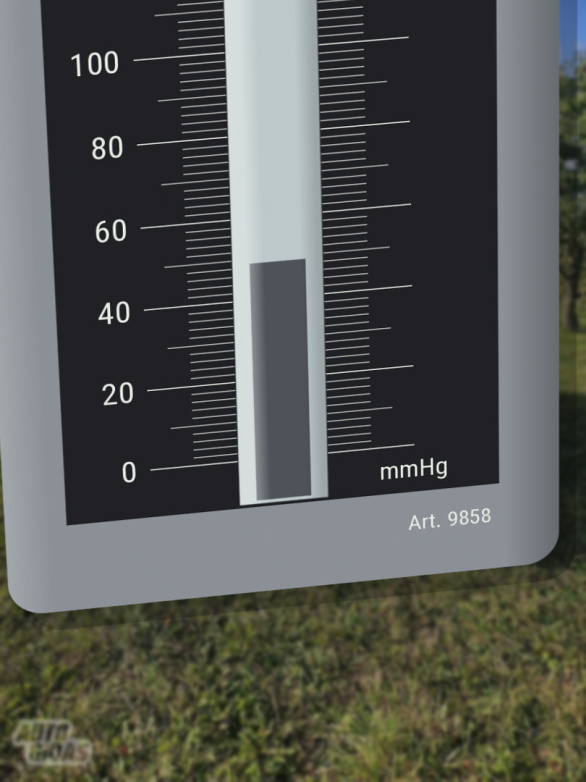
value=49 unit=mmHg
